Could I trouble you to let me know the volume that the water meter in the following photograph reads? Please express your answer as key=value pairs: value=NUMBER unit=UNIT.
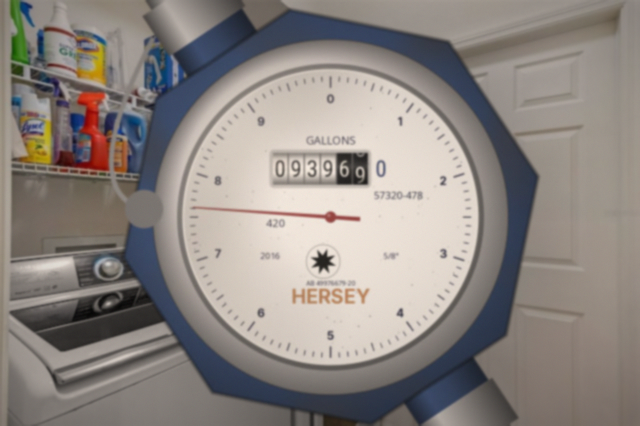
value=939687.6 unit=gal
